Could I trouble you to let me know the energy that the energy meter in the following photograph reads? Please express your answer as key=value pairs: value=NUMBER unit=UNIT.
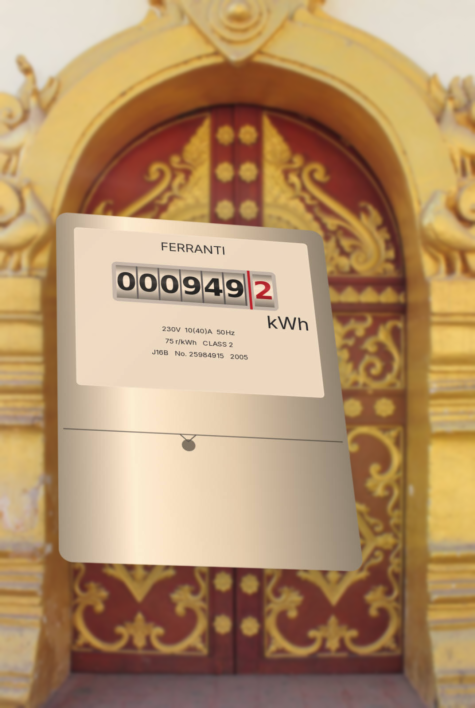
value=949.2 unit=kWh
